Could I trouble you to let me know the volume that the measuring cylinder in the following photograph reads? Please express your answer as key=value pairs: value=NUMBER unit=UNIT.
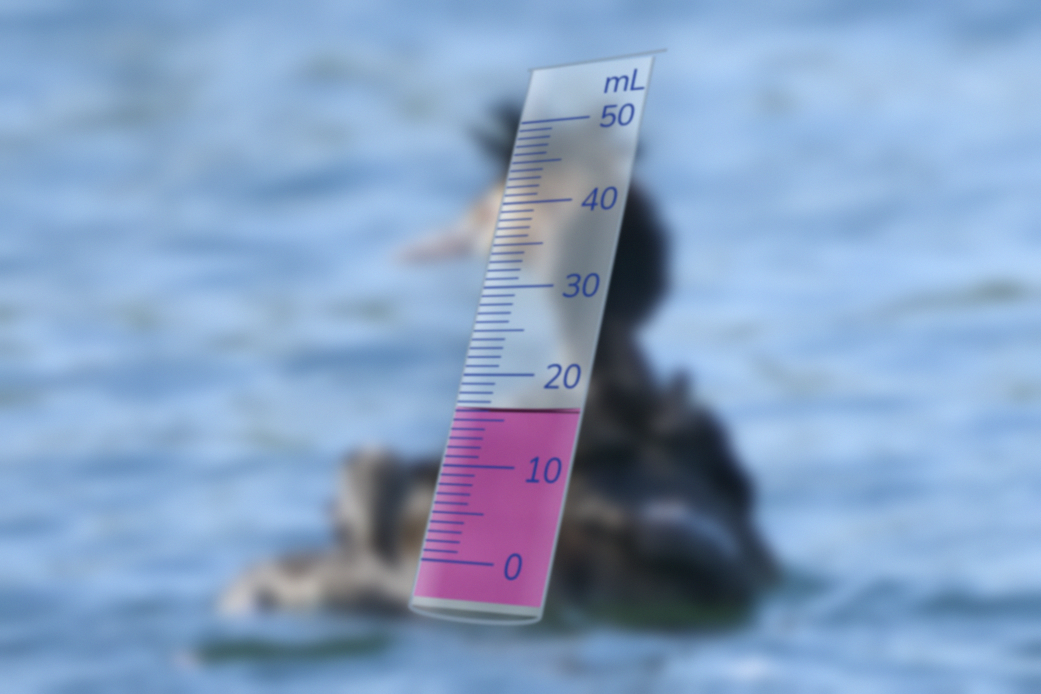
value=16 unit=mL
